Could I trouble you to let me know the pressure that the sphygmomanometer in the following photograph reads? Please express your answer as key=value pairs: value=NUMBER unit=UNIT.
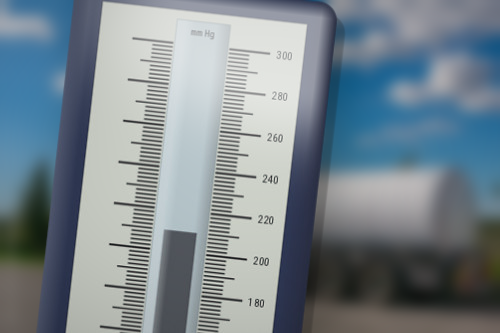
value=210 unit=mmHg
